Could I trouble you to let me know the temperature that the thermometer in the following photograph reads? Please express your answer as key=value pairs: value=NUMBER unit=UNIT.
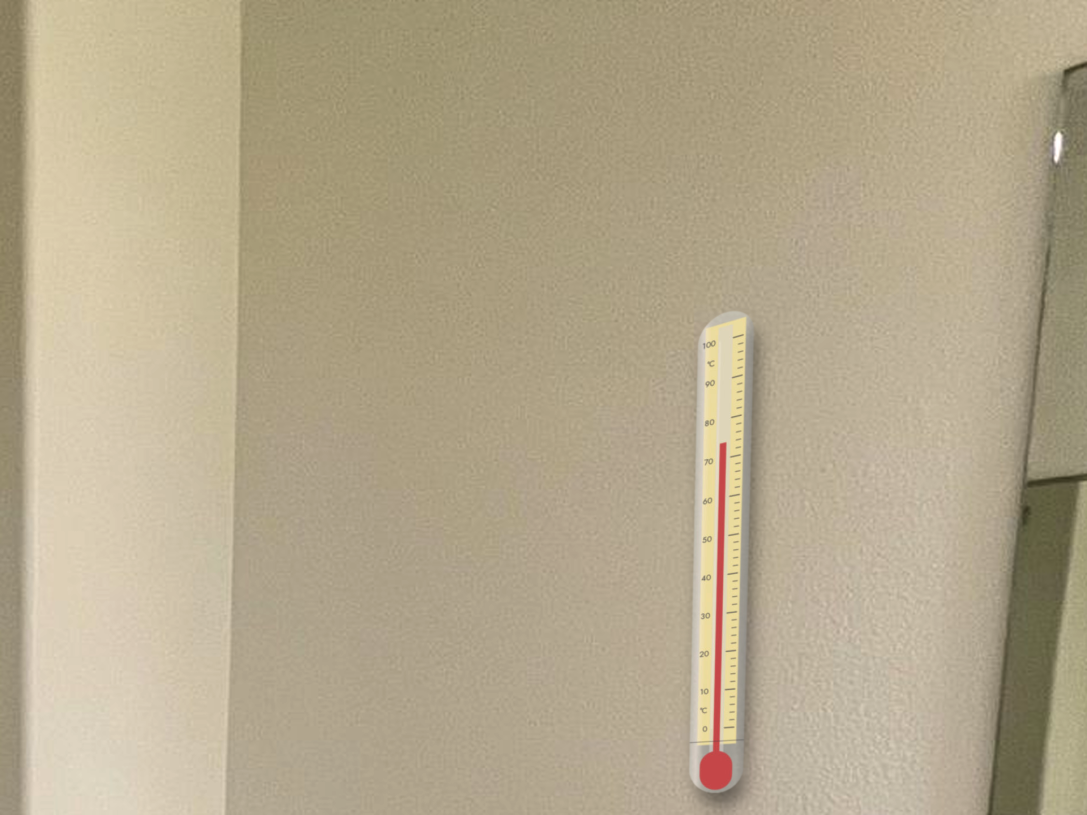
value=74 unit=°C
